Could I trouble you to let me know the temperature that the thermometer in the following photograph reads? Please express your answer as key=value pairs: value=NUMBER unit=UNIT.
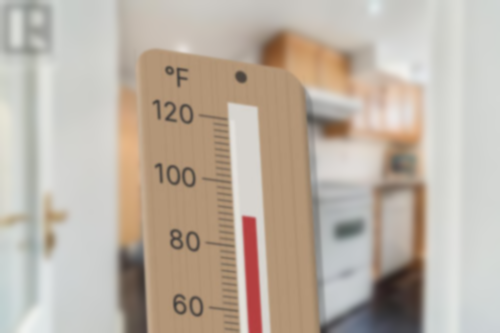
value=90 unit=°F
